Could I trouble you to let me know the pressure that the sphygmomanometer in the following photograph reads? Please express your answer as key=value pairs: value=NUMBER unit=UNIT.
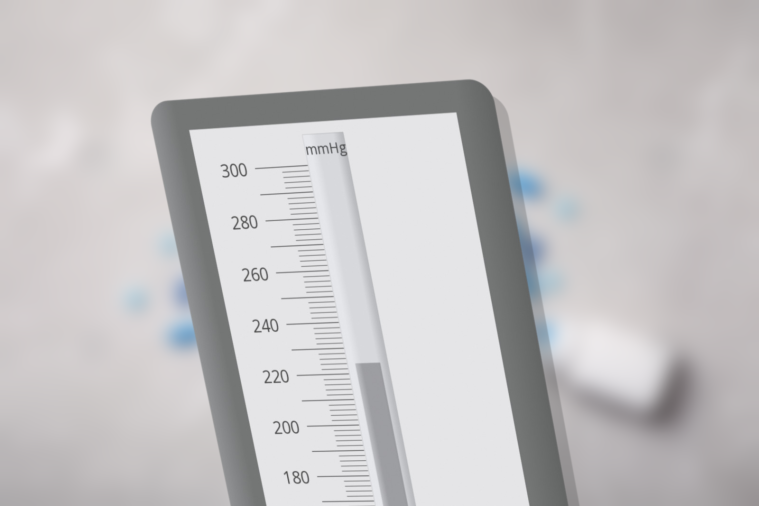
value=224 unit=mmHg
